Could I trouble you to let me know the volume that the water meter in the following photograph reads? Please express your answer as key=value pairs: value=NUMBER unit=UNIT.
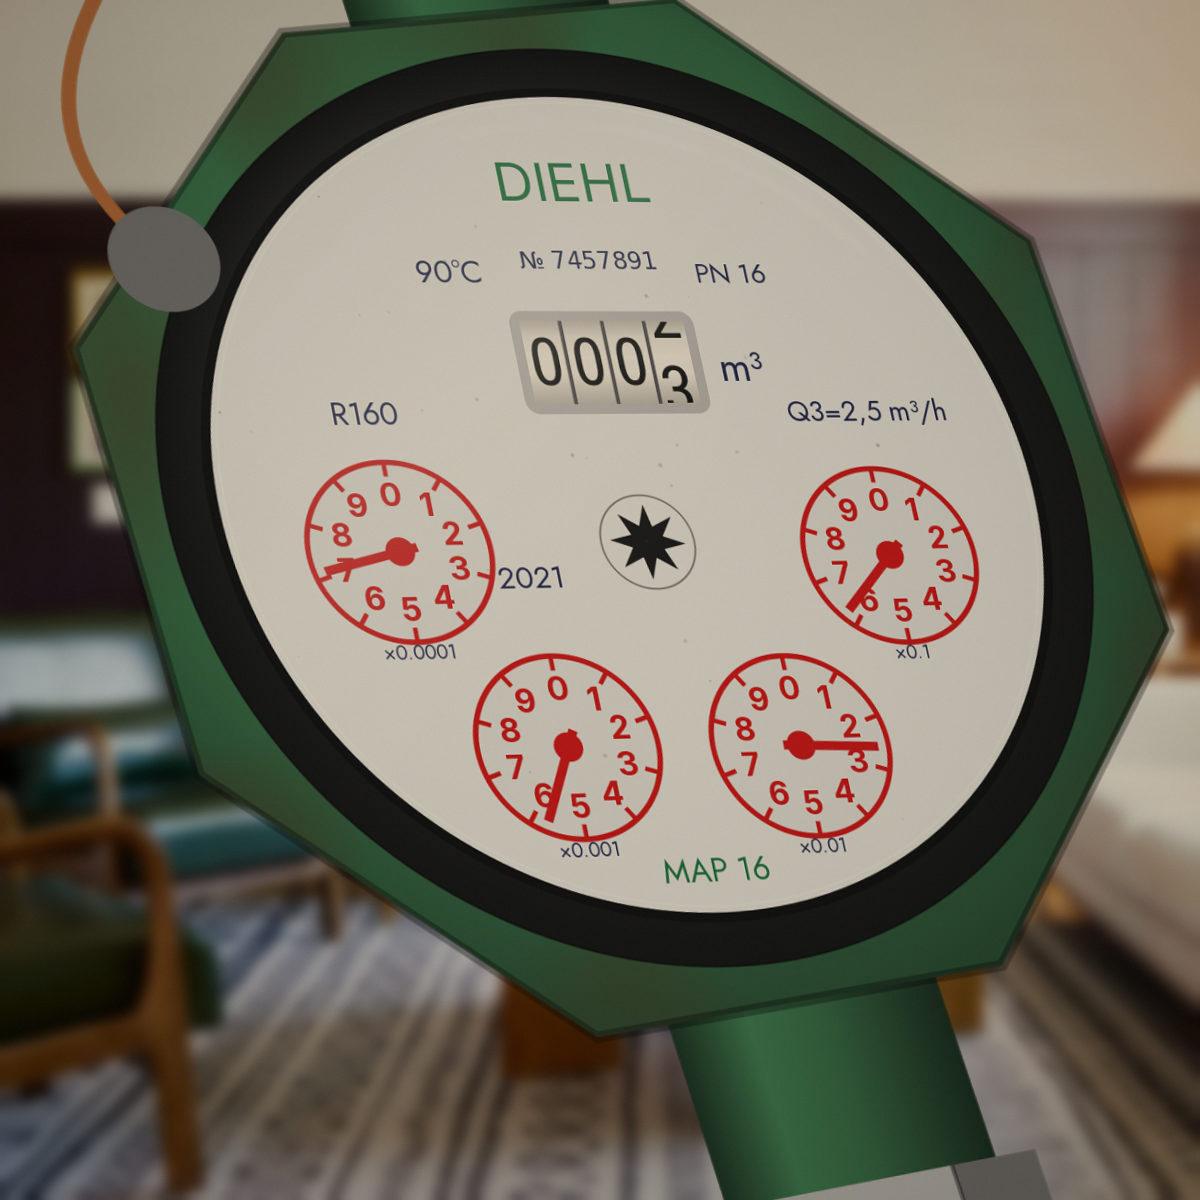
value=2.6257 unit=m³
